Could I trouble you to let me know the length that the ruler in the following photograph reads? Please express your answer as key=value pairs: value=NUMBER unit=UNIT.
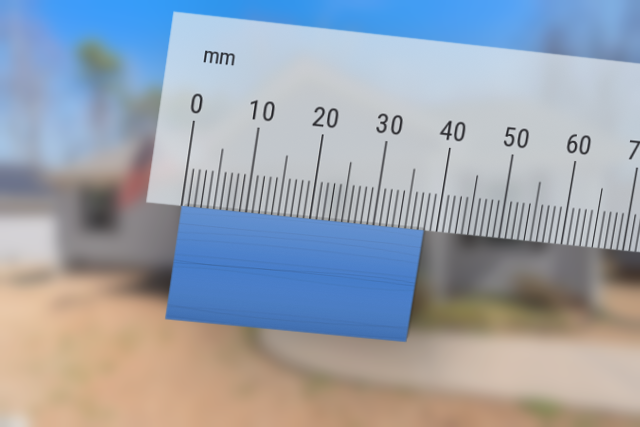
value=38 unit=mm
